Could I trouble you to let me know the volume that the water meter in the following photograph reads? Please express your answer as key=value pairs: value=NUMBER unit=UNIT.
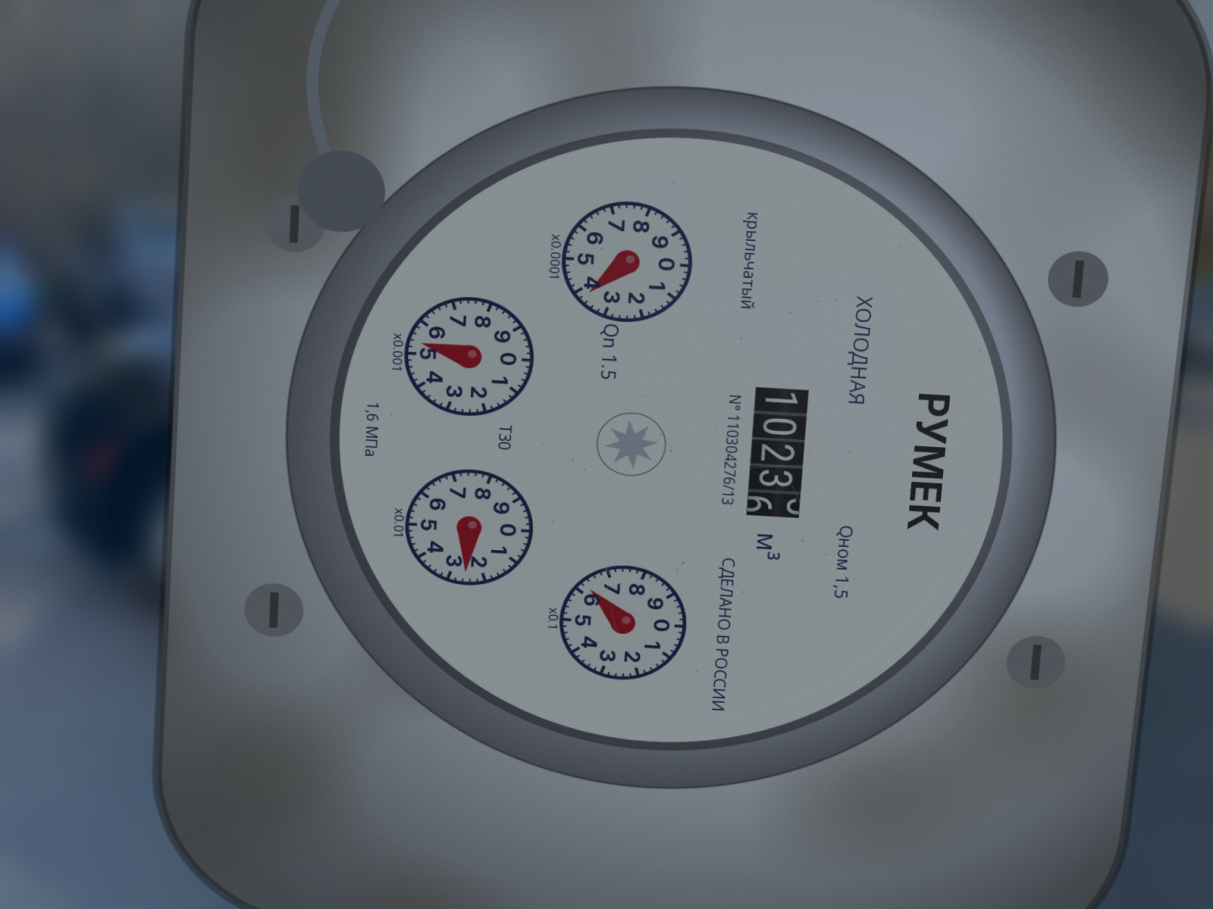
value=10235.6253 unit=m³
